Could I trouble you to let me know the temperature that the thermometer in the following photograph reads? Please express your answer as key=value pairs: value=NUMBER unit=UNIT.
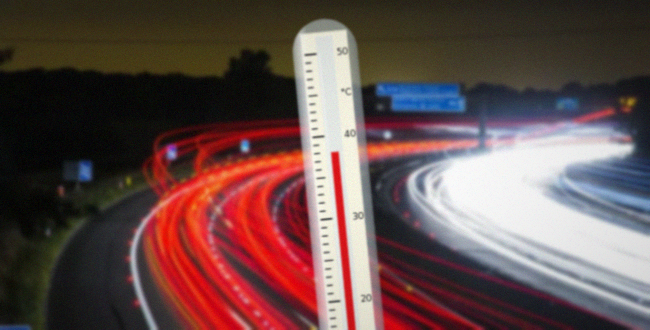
value=38 unit=°C
